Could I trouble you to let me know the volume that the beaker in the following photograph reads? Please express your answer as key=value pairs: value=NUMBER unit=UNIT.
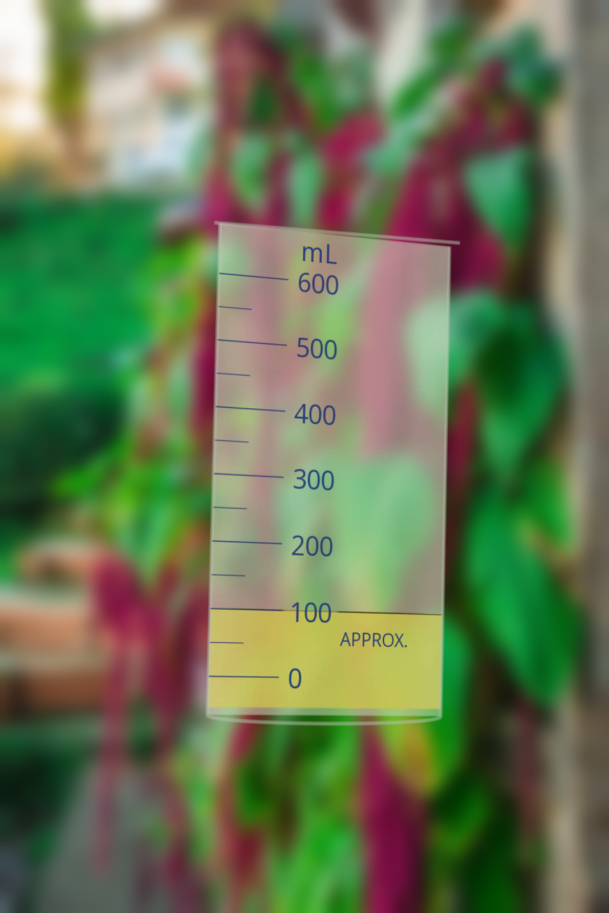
value=100 unit=mL
